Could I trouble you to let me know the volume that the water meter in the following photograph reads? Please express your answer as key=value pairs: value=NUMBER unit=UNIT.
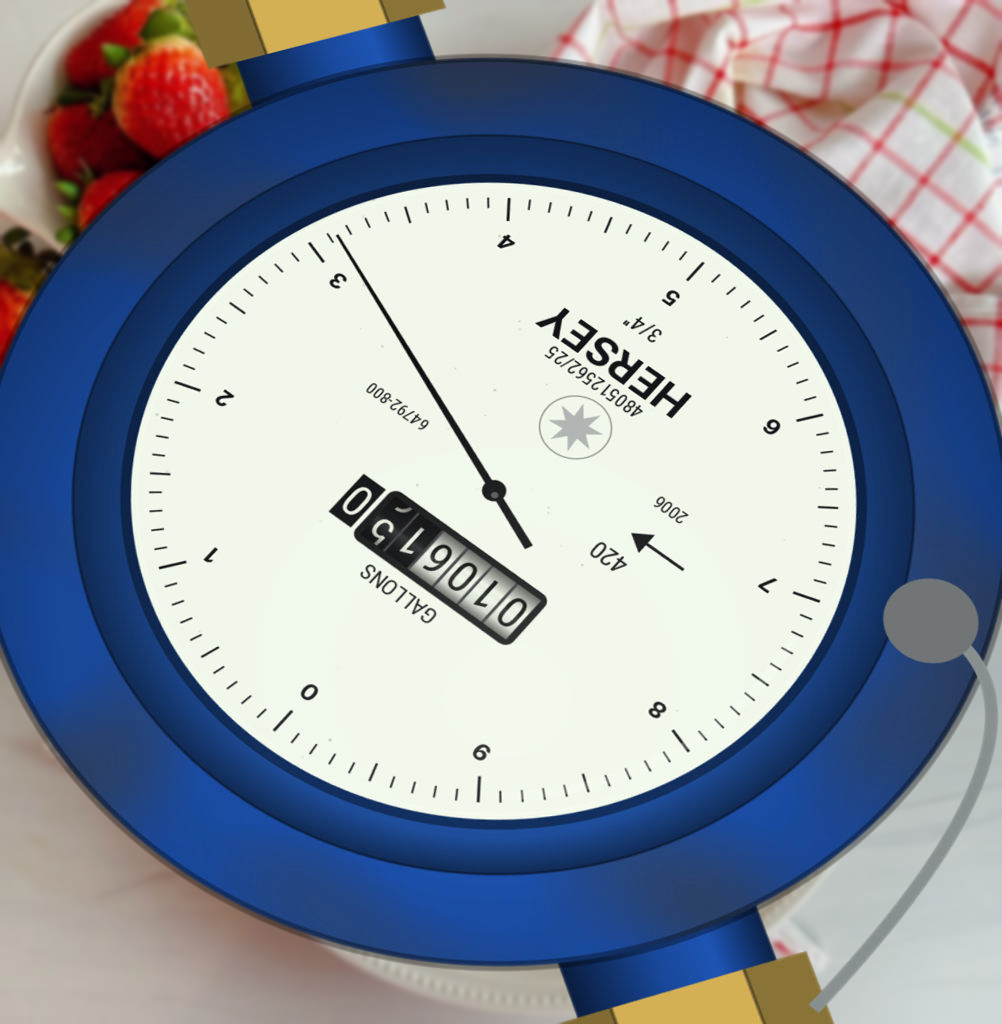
value=106153.1 unit=gal
